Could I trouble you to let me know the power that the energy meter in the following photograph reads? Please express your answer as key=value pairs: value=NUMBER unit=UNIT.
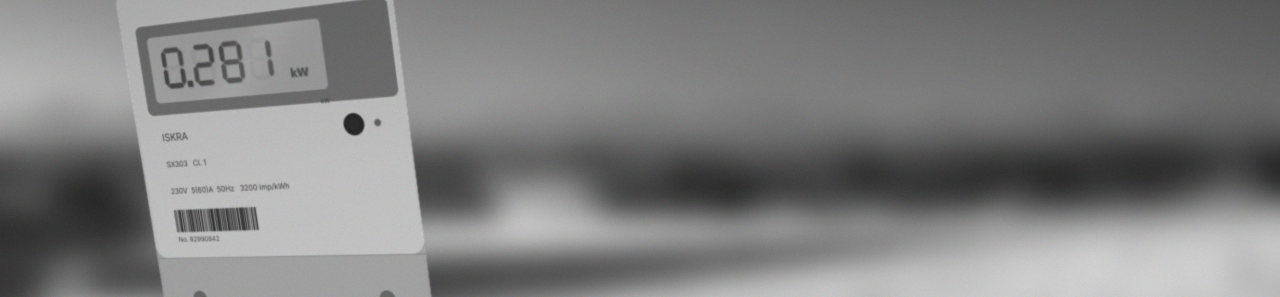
value=0.281 unit=kW
